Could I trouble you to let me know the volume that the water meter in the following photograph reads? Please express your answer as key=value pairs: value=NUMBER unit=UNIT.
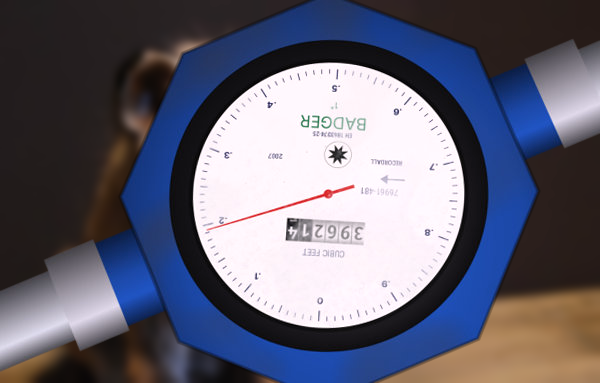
value=396214.19 unit=ft³
